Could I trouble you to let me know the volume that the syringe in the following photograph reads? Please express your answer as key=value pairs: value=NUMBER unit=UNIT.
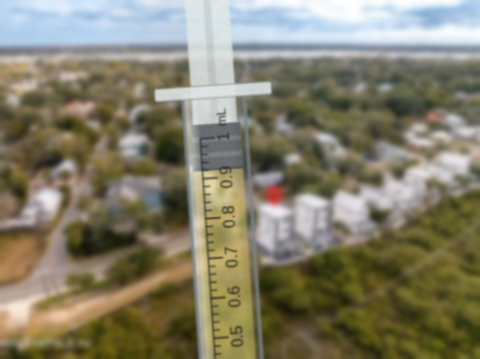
value=0.92 unit=mL
